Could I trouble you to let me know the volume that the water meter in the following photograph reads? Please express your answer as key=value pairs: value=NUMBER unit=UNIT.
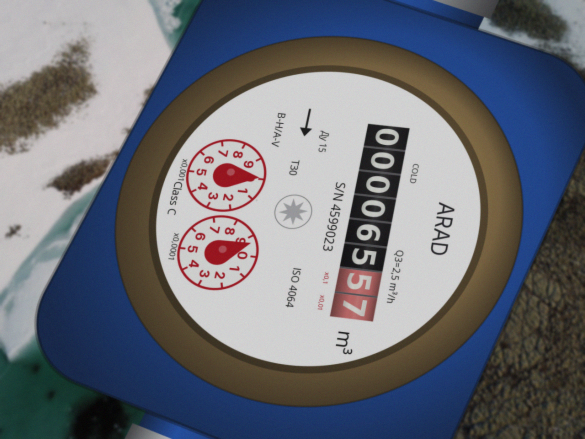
value=65.5699 unit=m³
